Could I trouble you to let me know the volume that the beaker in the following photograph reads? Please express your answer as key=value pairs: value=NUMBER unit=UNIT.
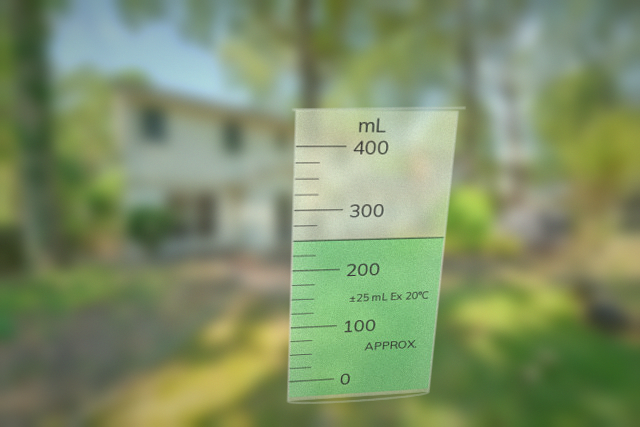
value=250 unit=mL
